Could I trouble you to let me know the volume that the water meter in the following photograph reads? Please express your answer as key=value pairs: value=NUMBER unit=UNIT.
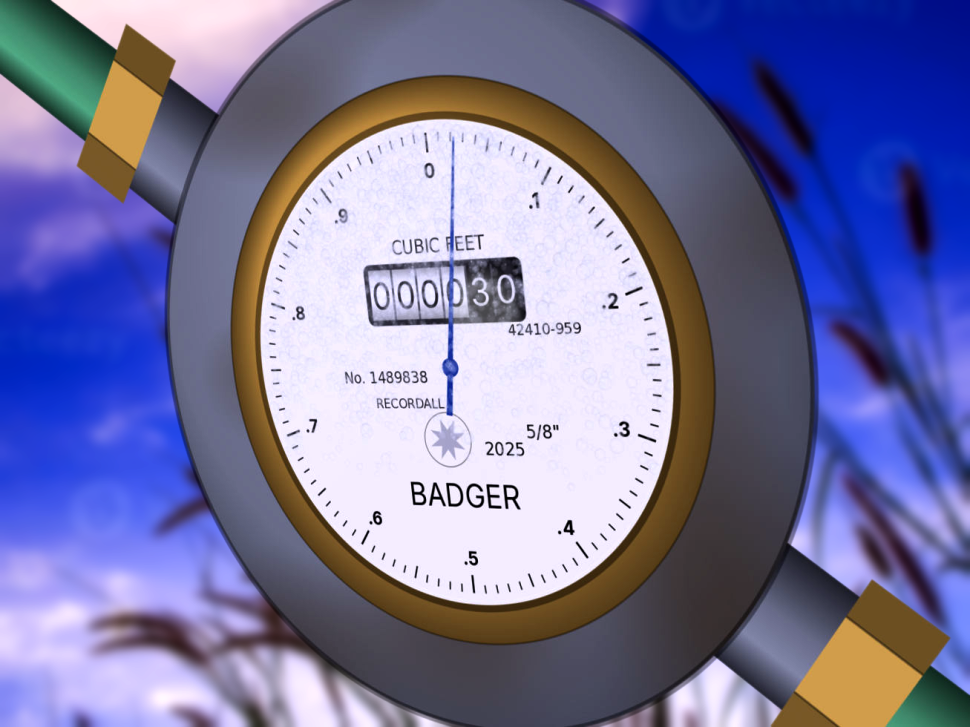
value=30.02 unit=ft³
